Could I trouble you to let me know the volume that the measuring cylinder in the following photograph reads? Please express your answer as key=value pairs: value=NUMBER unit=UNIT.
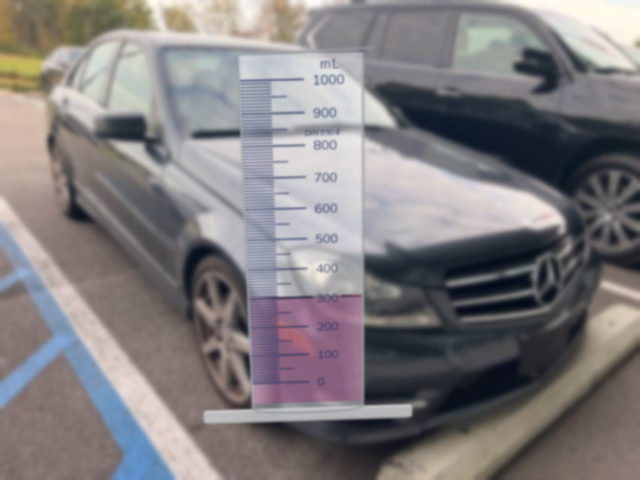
value=300 unit=mL
